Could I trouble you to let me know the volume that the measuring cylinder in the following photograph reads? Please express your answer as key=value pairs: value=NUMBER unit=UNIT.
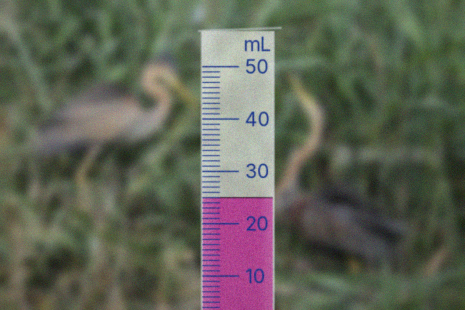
value=25 unit=mL
